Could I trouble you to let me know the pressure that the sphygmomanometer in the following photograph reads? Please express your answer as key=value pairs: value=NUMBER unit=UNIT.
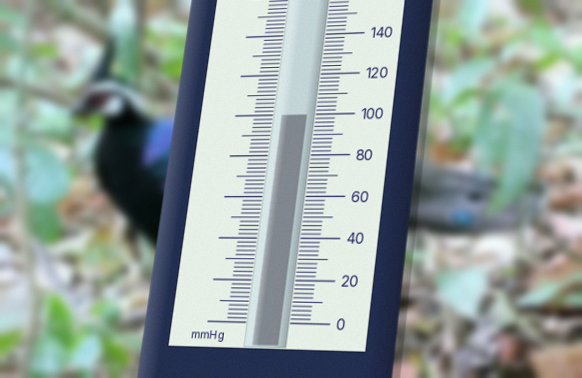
value=100 unit=mmHg
